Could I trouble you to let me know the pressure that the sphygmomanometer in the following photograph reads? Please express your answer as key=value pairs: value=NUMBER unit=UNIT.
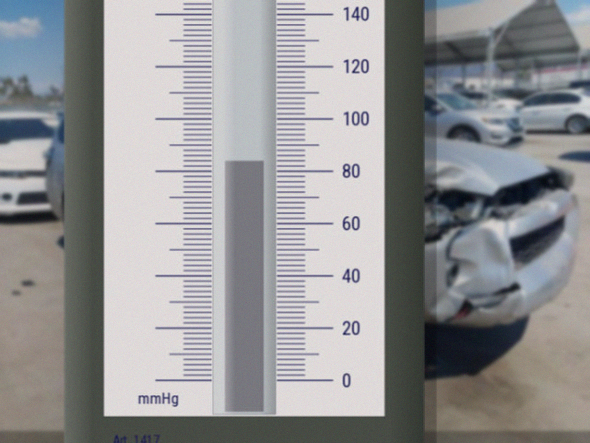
value=84 unit=mmHg
